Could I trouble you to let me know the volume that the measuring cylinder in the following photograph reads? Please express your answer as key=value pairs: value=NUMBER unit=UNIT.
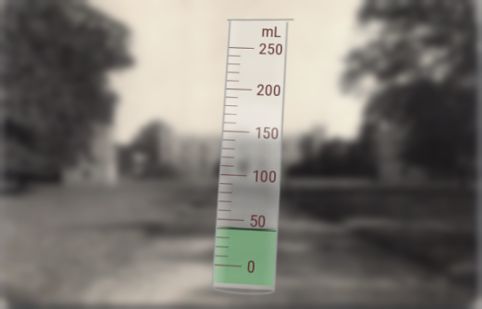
value=40 unit=mL
